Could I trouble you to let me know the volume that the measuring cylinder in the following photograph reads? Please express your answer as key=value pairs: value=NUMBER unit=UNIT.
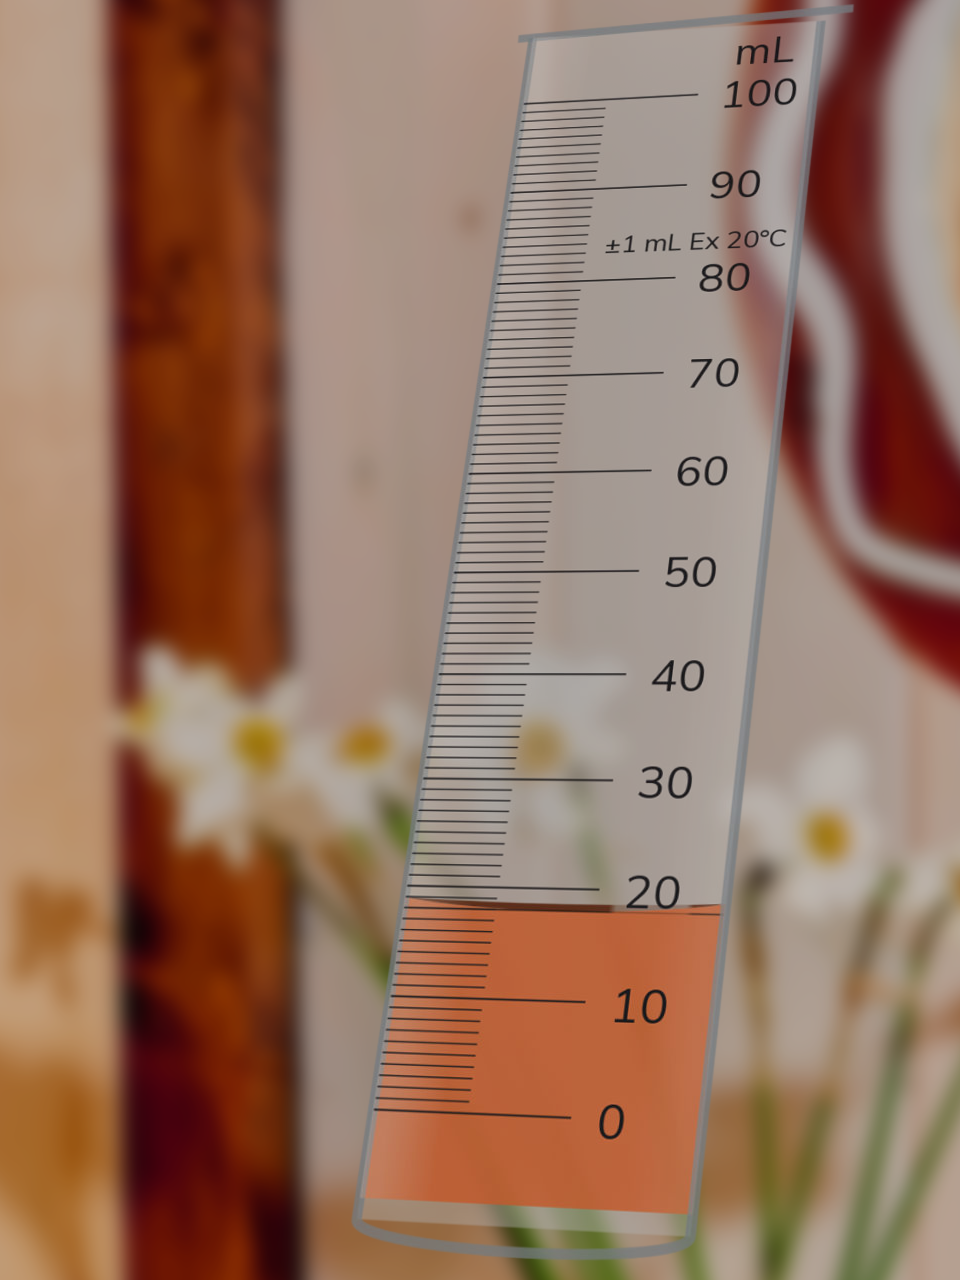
value=18 unit=mL
